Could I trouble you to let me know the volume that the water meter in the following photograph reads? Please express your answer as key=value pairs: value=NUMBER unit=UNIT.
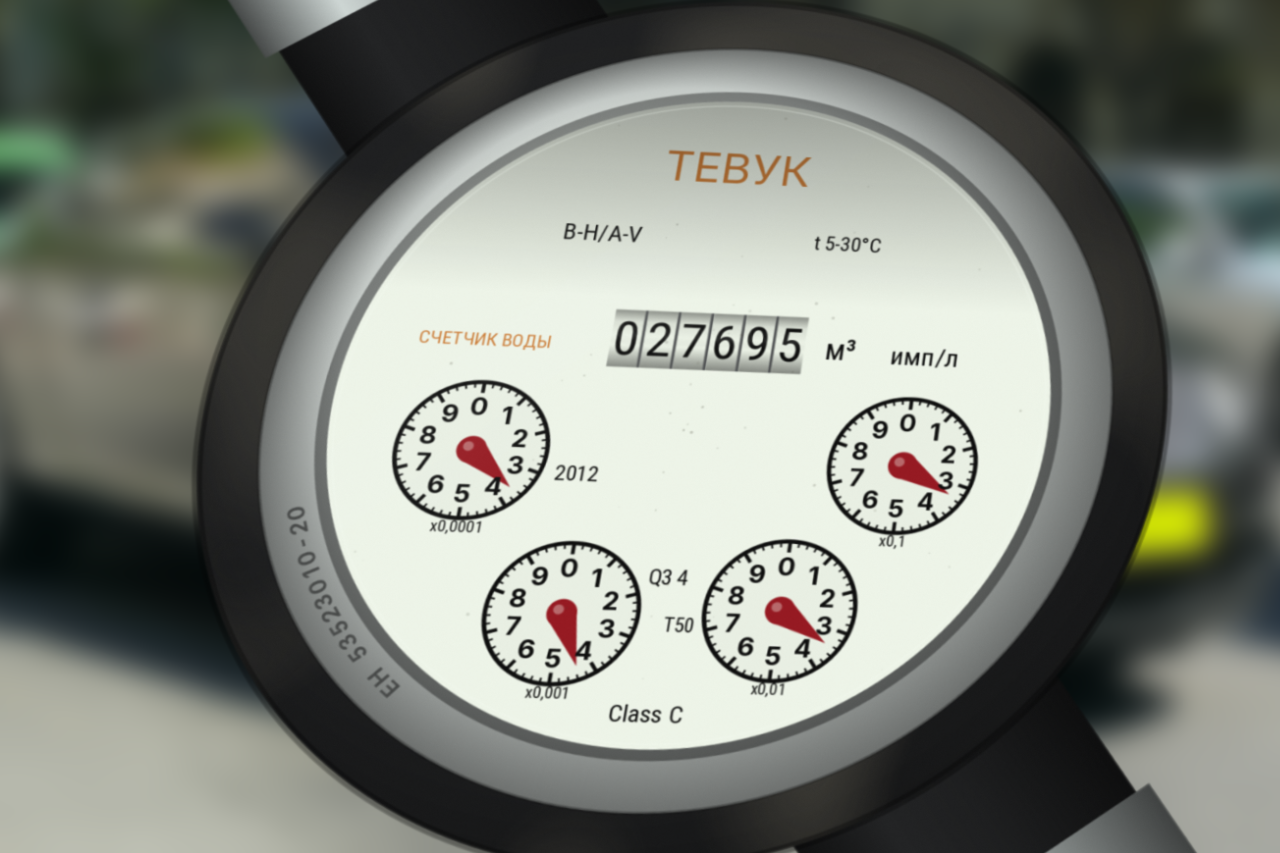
value=27695.3343 unit=m³
